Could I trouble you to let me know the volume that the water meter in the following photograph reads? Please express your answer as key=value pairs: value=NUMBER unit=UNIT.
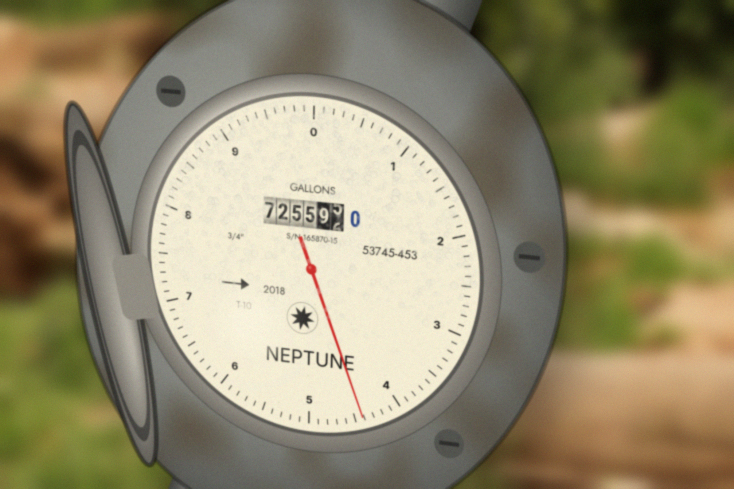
value=7255954.4 unit=gal
